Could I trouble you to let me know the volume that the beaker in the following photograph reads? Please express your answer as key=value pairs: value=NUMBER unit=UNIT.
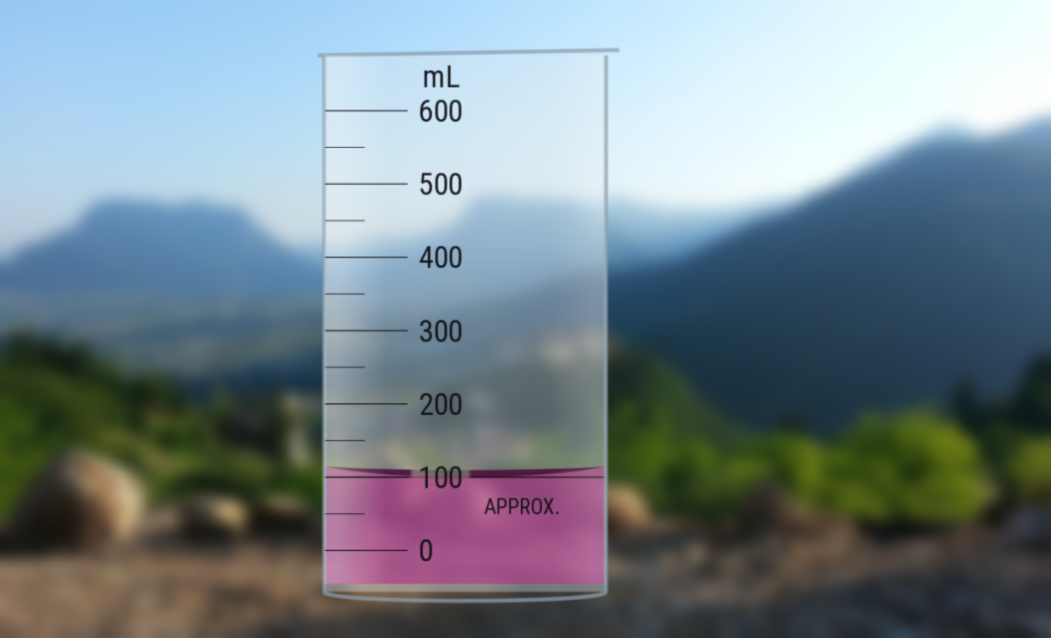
value=100 unit=mL
